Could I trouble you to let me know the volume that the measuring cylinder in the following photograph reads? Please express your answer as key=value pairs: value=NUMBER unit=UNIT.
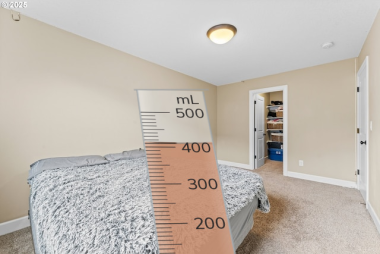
value=410 unit=mL
